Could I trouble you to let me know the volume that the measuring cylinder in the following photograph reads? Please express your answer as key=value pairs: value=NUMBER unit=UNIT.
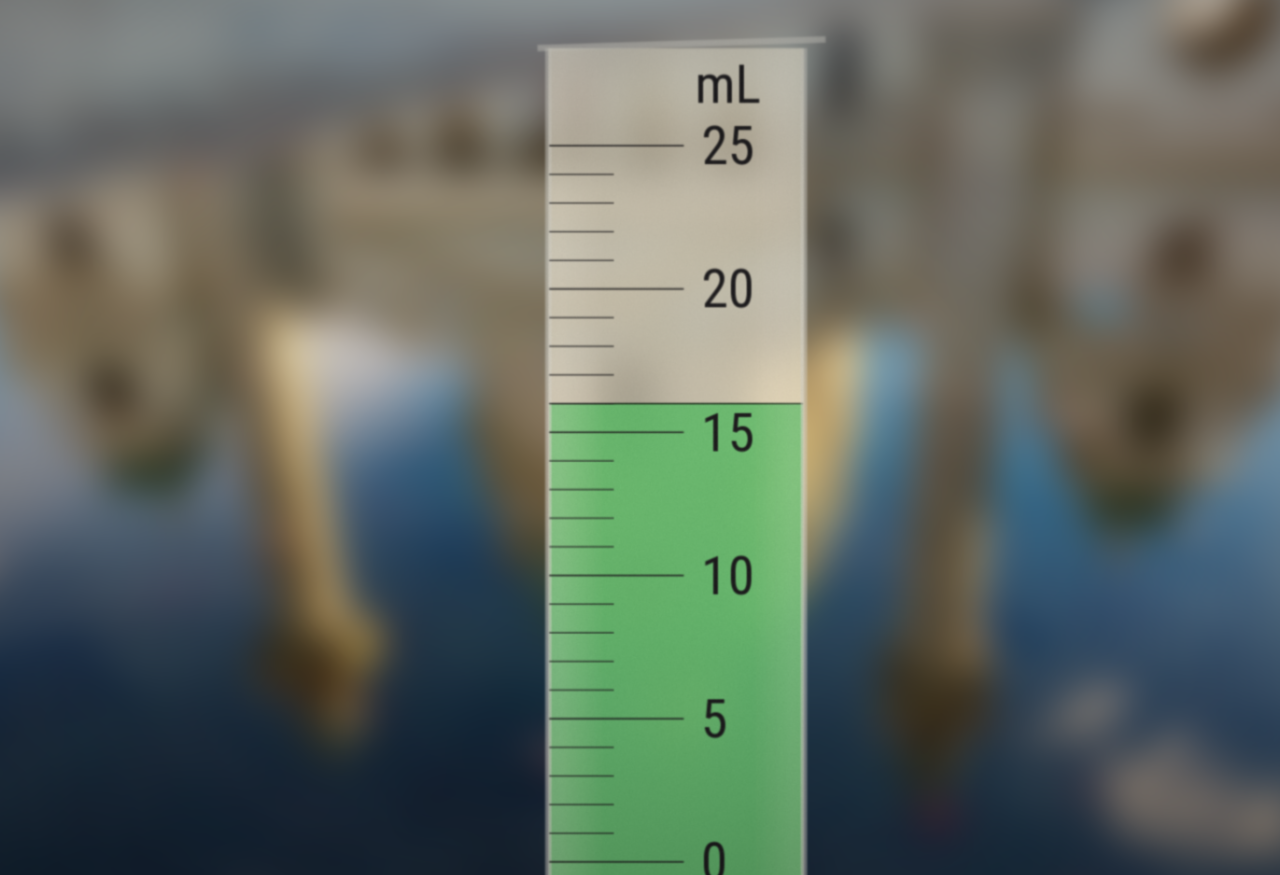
value=16 unit=mL
